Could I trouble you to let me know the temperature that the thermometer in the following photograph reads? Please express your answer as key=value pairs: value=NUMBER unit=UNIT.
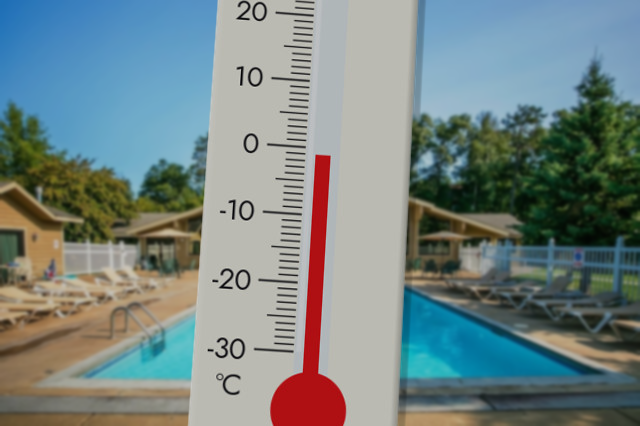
value=-1 unit=°C
